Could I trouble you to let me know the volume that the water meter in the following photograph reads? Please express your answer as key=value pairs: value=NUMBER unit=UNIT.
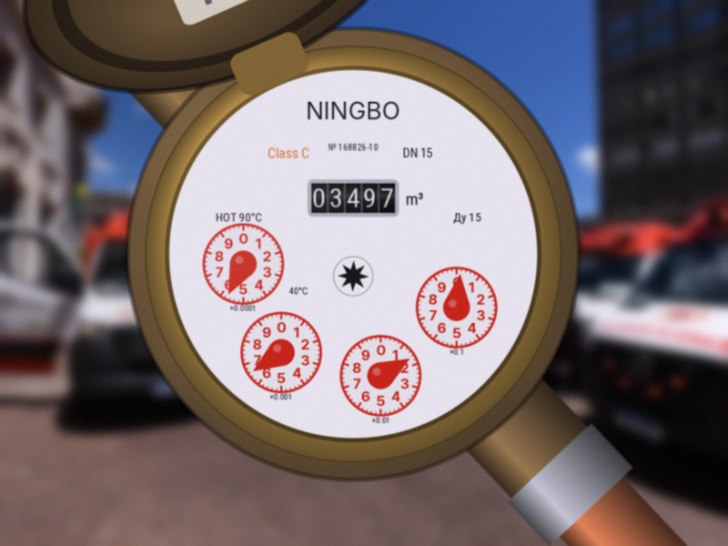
value=3497.0165 unit=m³
